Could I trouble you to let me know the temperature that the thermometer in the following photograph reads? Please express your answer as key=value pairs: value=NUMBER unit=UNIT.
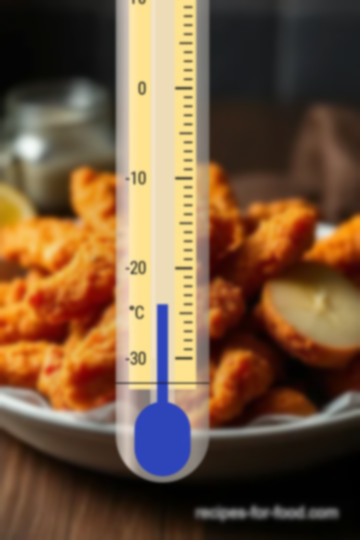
value=-24 unit=°C
